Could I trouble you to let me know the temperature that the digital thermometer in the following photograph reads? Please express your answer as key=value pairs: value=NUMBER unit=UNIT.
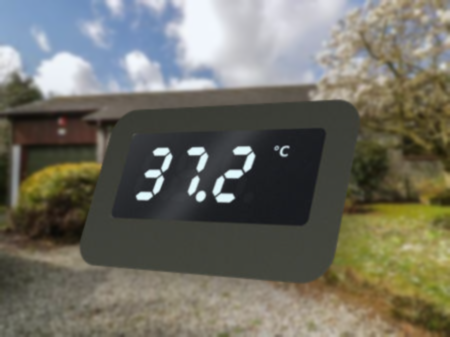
value=37.2 unit=°C
